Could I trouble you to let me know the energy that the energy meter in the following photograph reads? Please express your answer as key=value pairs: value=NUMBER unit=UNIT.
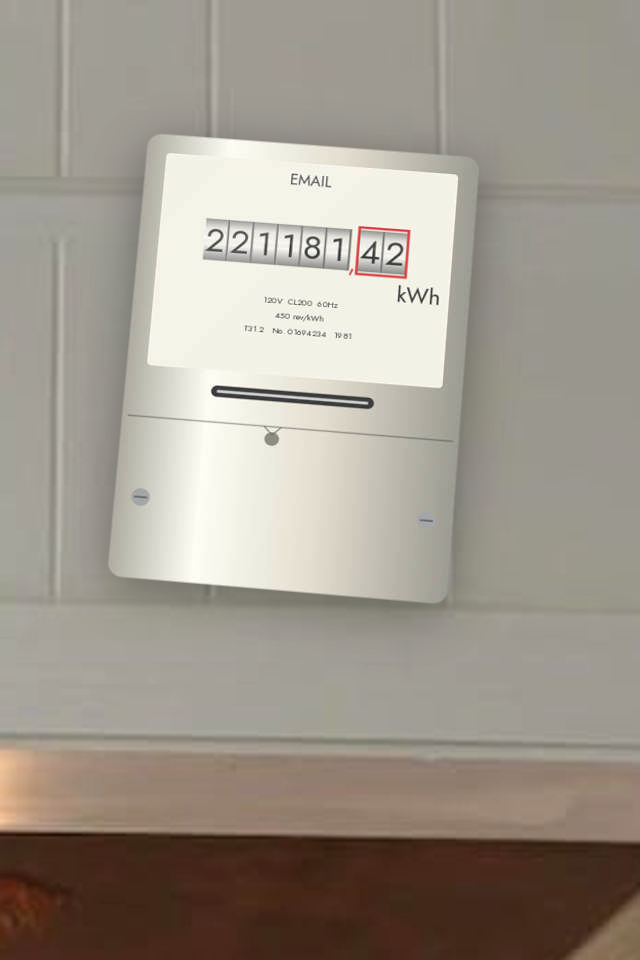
value=221181.42 unit=kWh
